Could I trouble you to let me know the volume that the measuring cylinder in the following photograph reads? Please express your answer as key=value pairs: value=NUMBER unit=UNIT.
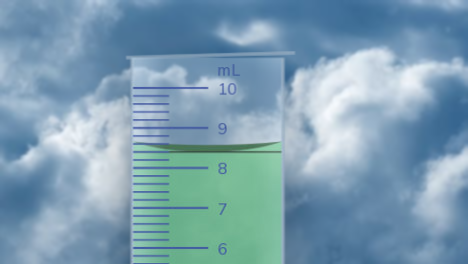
value=8.4 unit=mL
